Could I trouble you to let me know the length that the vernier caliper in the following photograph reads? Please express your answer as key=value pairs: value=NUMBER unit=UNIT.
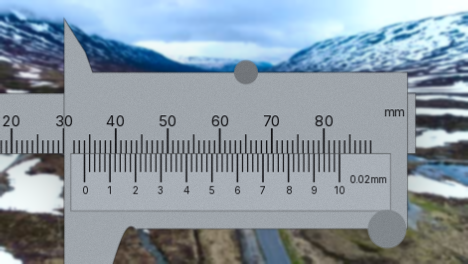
value=34.0 unit=mm
